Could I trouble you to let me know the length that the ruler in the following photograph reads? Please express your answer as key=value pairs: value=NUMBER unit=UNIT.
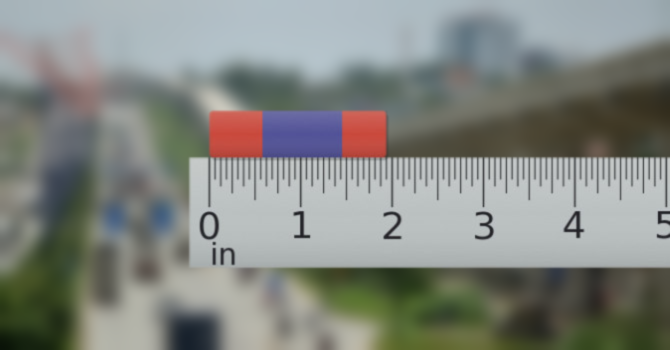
value=1.9375 unit=in
